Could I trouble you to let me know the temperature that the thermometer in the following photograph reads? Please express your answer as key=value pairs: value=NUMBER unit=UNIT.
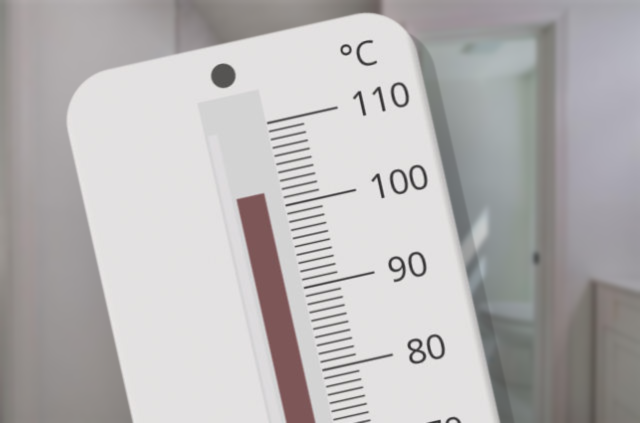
value=102 unit=°C
